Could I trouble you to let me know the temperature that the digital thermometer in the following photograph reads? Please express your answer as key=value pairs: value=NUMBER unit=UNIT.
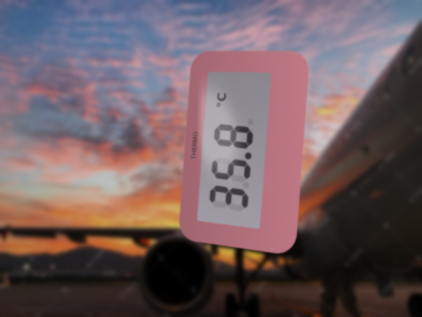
value=35.8 unit=°C
